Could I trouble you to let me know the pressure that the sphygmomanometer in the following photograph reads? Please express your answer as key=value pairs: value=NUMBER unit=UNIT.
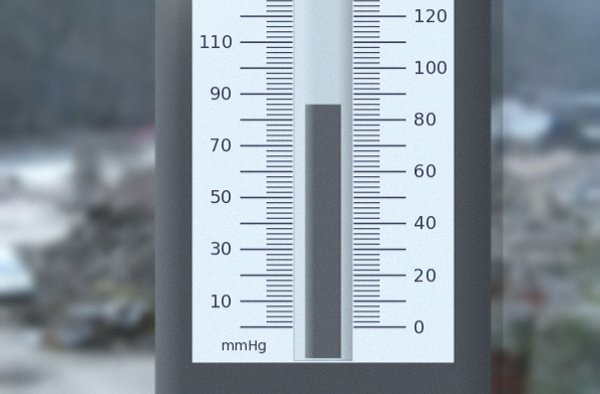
value=86 unit=mmHg
